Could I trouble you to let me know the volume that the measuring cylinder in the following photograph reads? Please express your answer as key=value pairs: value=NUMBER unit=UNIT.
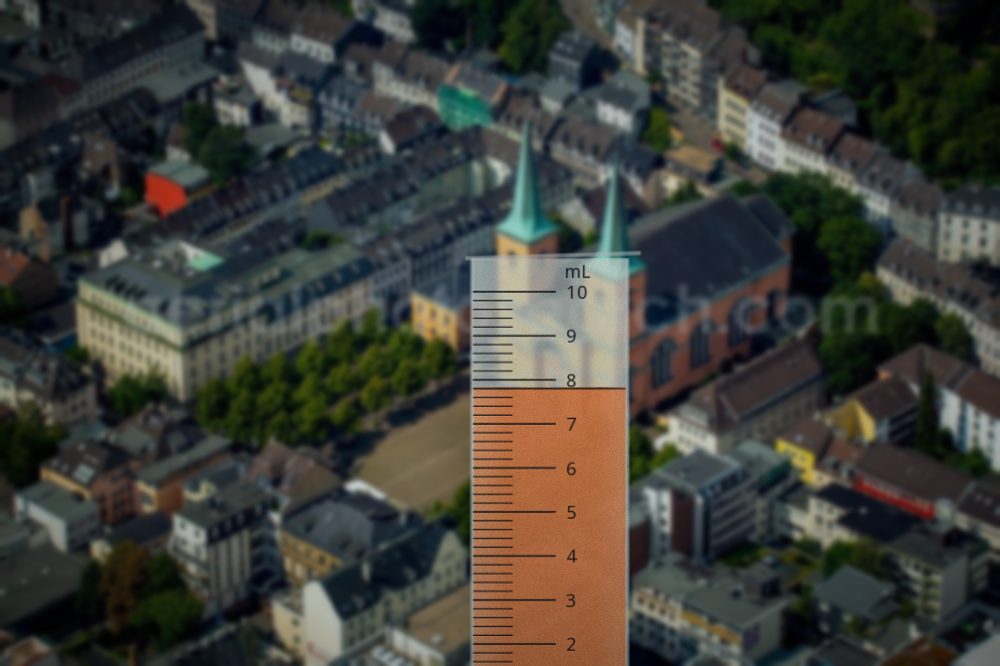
value=7.8 unit=mL
